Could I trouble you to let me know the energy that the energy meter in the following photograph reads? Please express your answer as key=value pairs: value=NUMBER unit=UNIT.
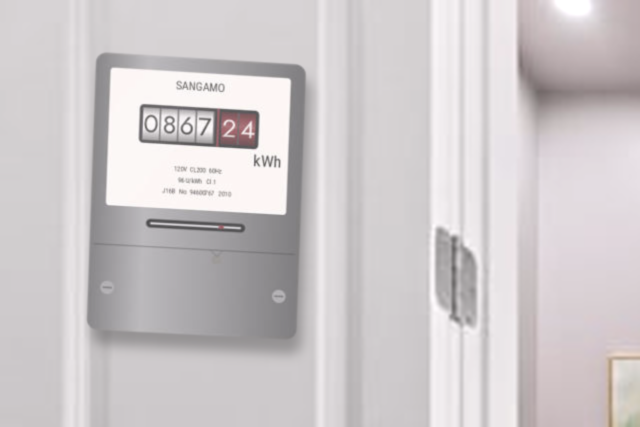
value=867.24 unit=kWh
